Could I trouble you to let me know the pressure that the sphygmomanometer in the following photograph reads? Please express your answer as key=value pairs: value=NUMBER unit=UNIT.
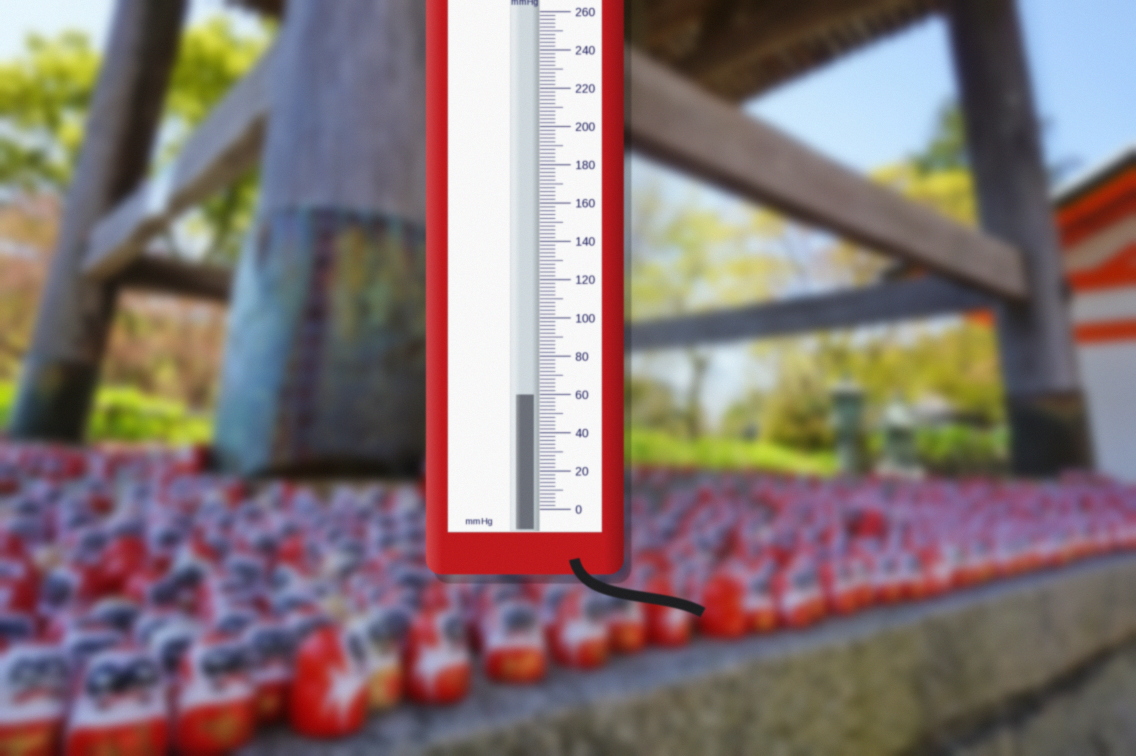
value=60 unit=mmHg
